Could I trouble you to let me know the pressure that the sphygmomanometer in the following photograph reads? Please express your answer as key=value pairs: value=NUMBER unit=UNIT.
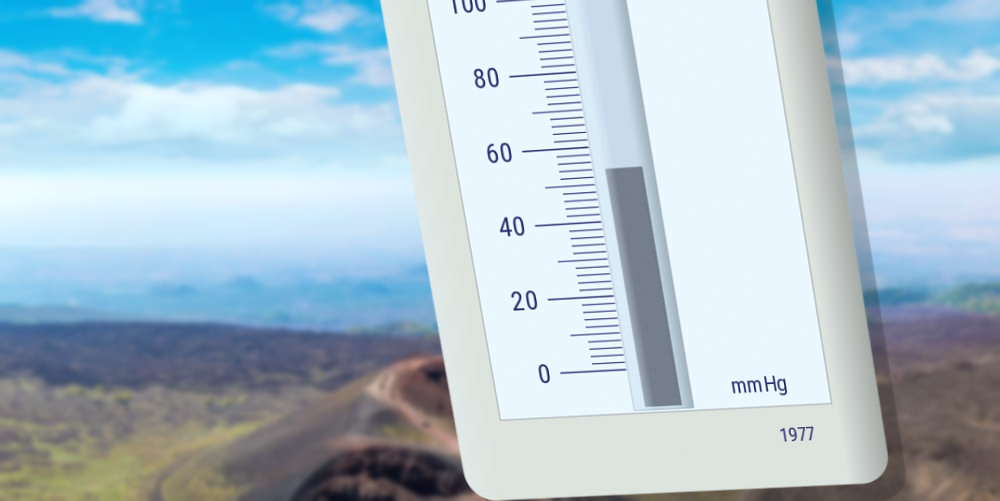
value=54 unit=mmHg
